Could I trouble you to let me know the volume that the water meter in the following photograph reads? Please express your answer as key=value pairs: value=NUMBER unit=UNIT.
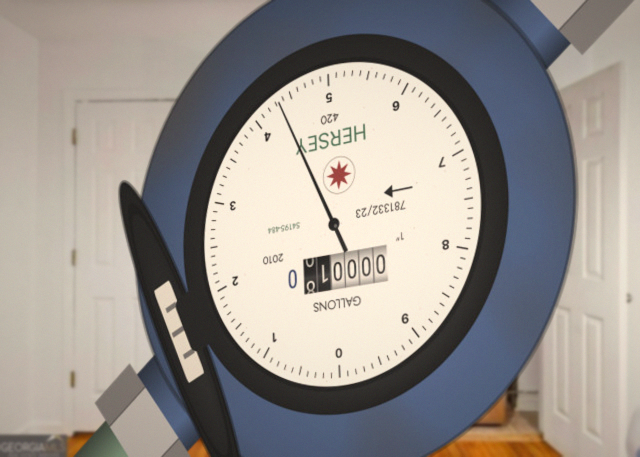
value=184.3 unit=gal
